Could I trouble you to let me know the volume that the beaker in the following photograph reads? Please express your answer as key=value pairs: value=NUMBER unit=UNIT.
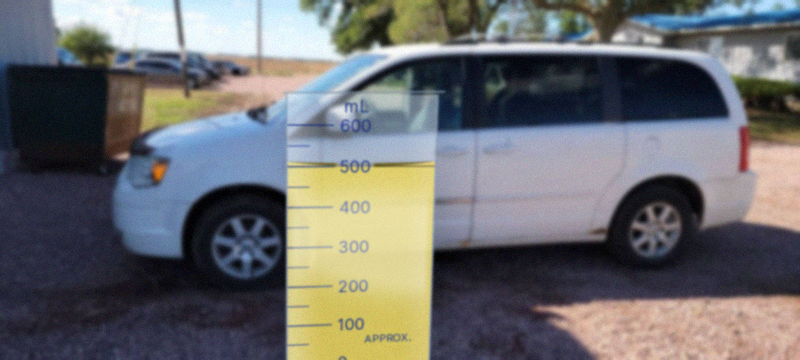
value=500 unit=mL
